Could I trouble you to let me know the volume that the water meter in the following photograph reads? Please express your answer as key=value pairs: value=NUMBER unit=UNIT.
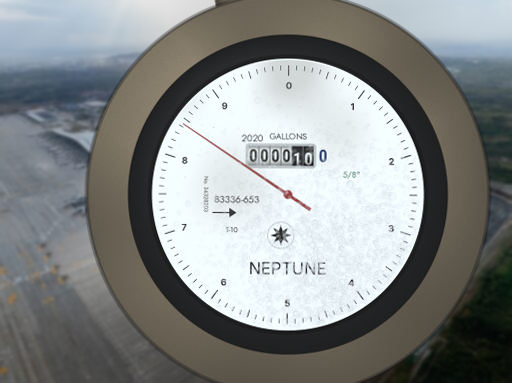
value=98.4 unit=gal
